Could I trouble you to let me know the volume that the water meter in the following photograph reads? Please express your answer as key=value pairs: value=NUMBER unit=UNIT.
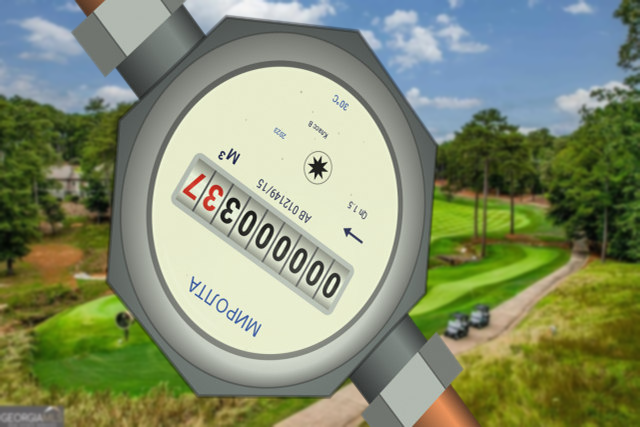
value=3.37 unit=m³
